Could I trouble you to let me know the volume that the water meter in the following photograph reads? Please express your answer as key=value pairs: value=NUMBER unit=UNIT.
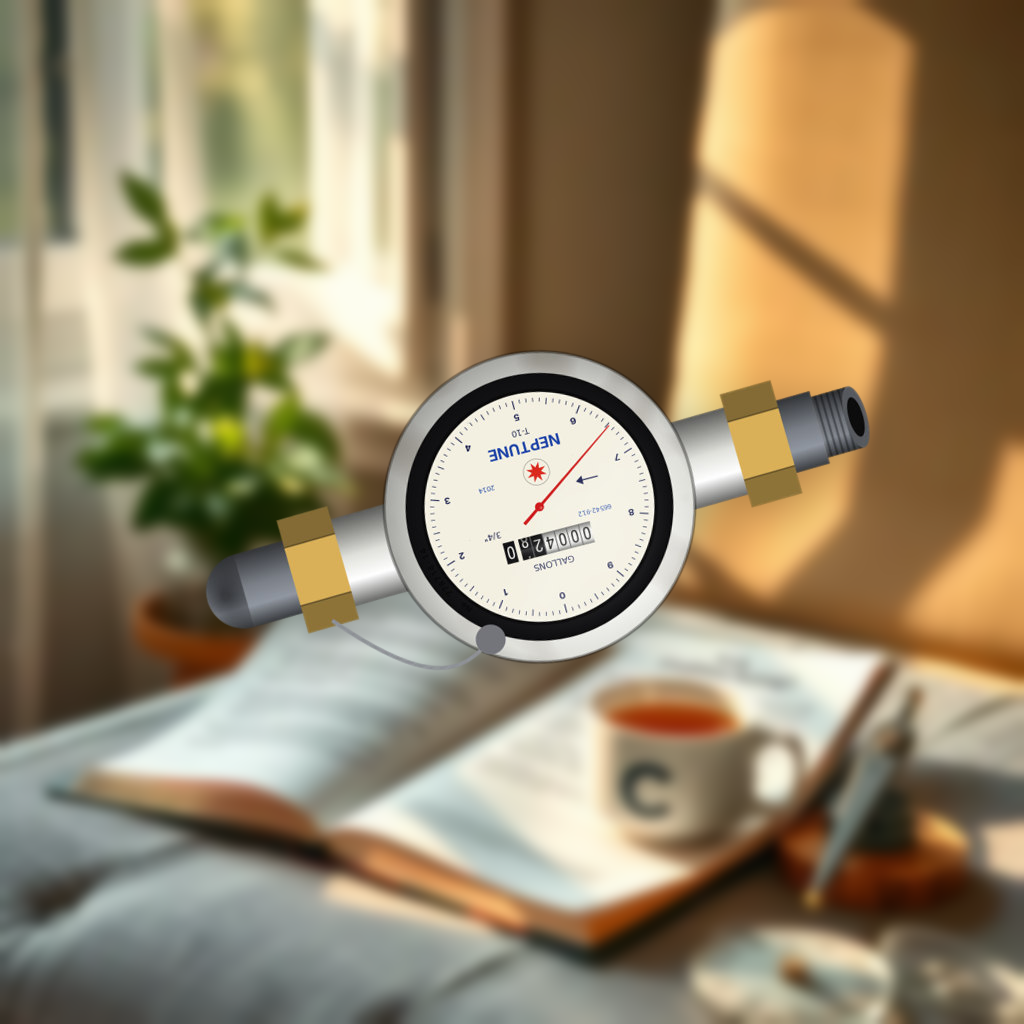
value=4276.5 unit=gal
